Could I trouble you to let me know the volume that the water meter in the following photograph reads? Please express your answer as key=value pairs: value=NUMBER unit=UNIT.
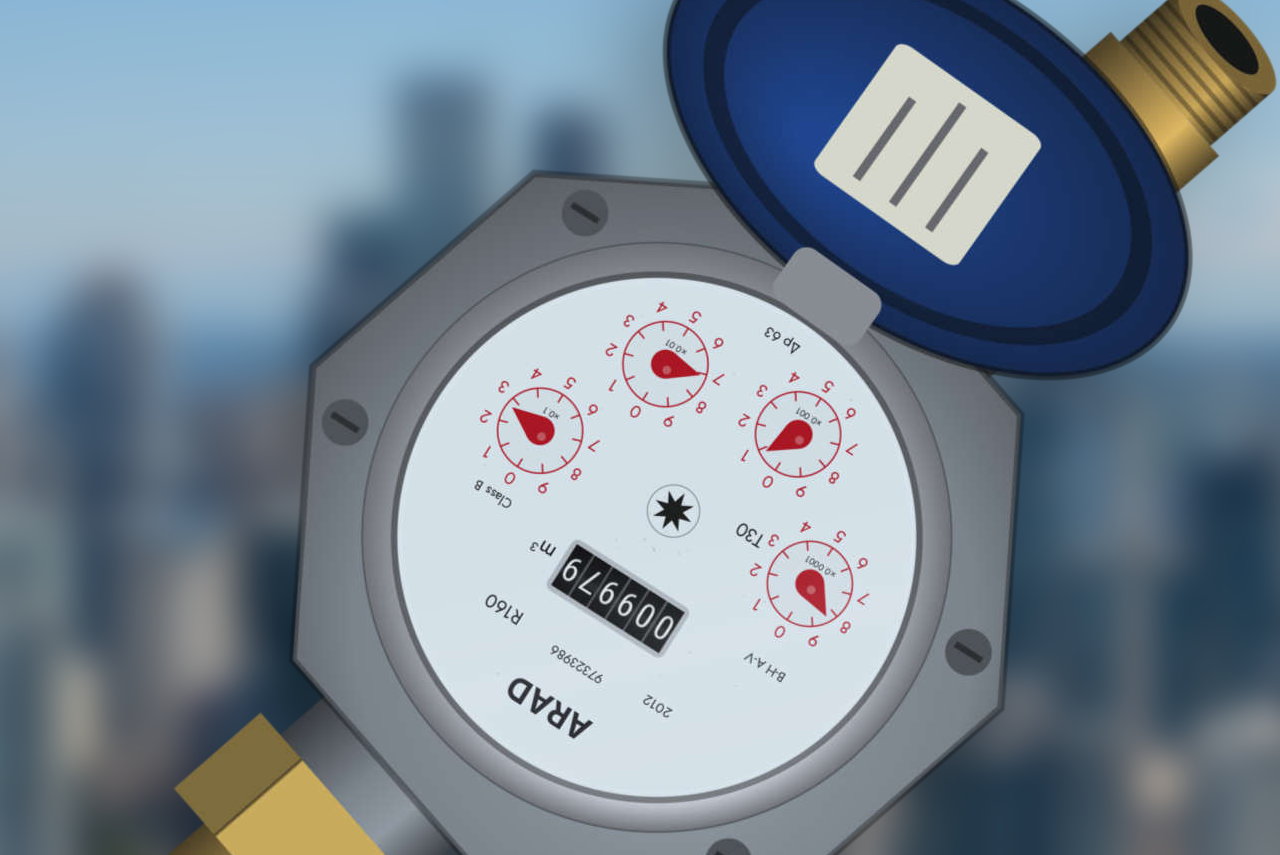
value=9979.2708 unit=m³
